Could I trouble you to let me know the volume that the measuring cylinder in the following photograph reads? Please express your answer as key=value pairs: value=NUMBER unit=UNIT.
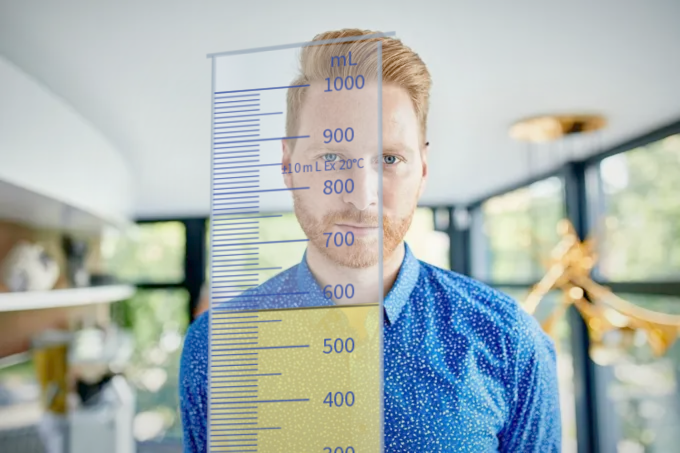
value=570 unit=mL
